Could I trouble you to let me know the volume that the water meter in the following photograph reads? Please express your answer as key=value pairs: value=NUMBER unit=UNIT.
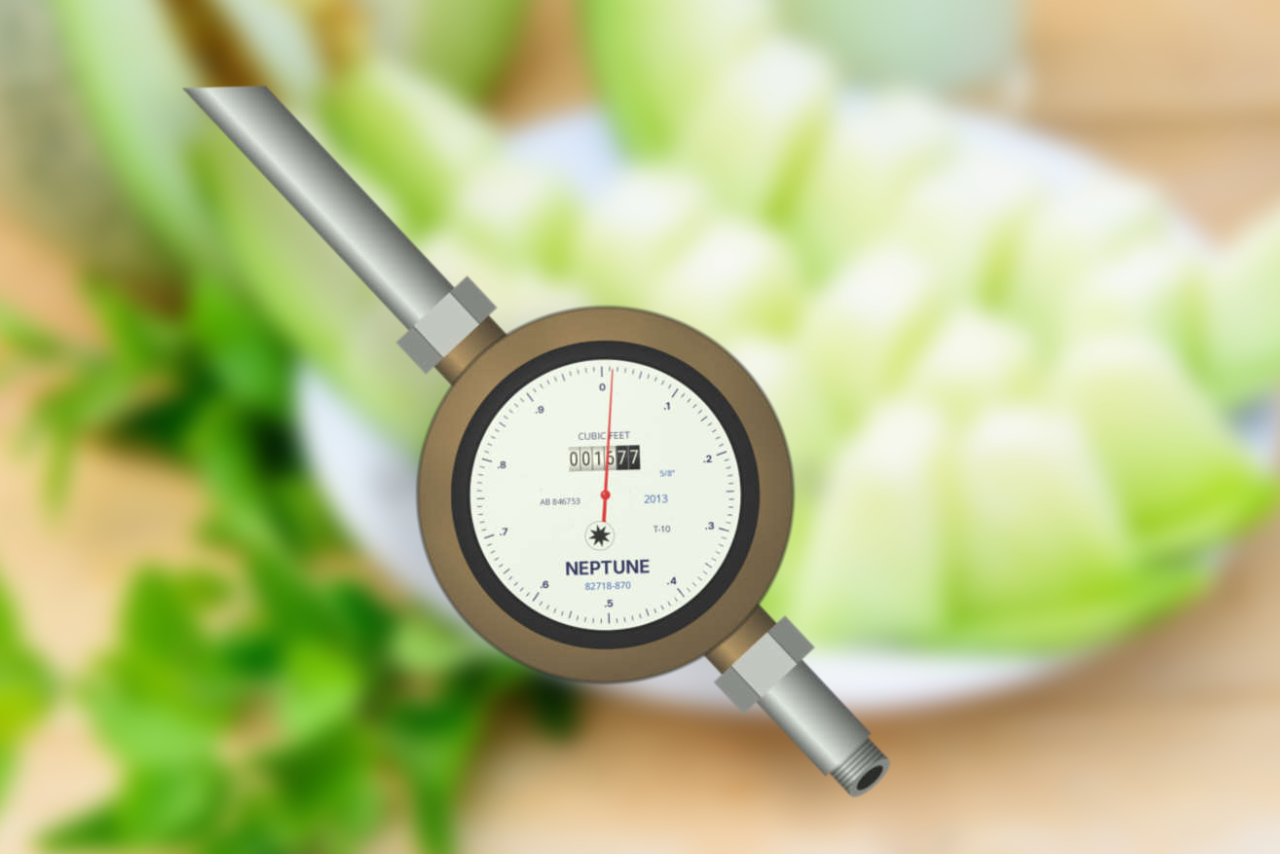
value=1677.01 unit=ft³
